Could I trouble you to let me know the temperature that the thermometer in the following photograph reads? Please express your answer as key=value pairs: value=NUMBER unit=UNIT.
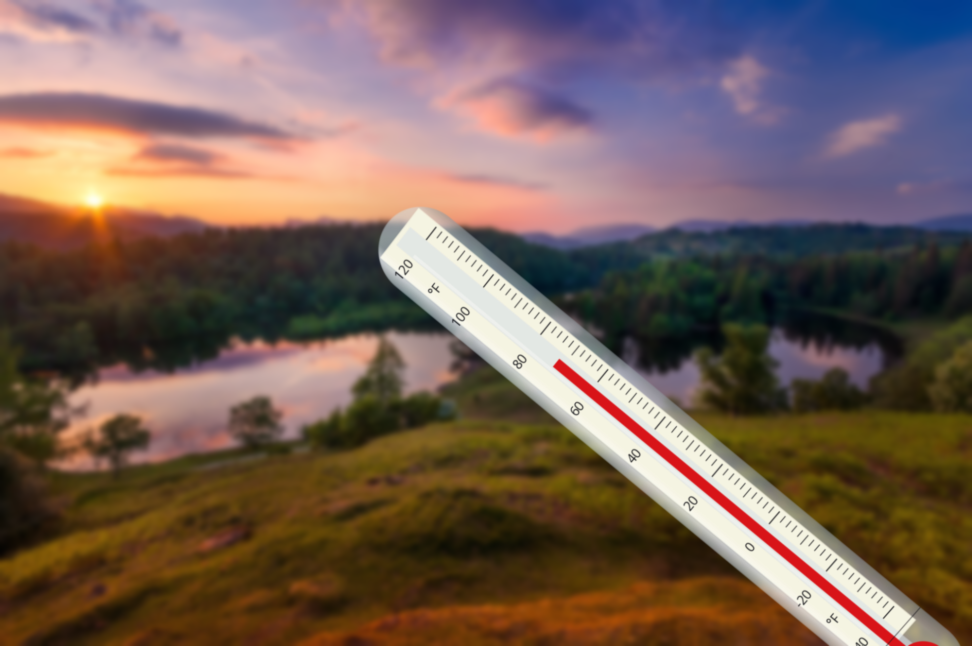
value=72 unit=°F
